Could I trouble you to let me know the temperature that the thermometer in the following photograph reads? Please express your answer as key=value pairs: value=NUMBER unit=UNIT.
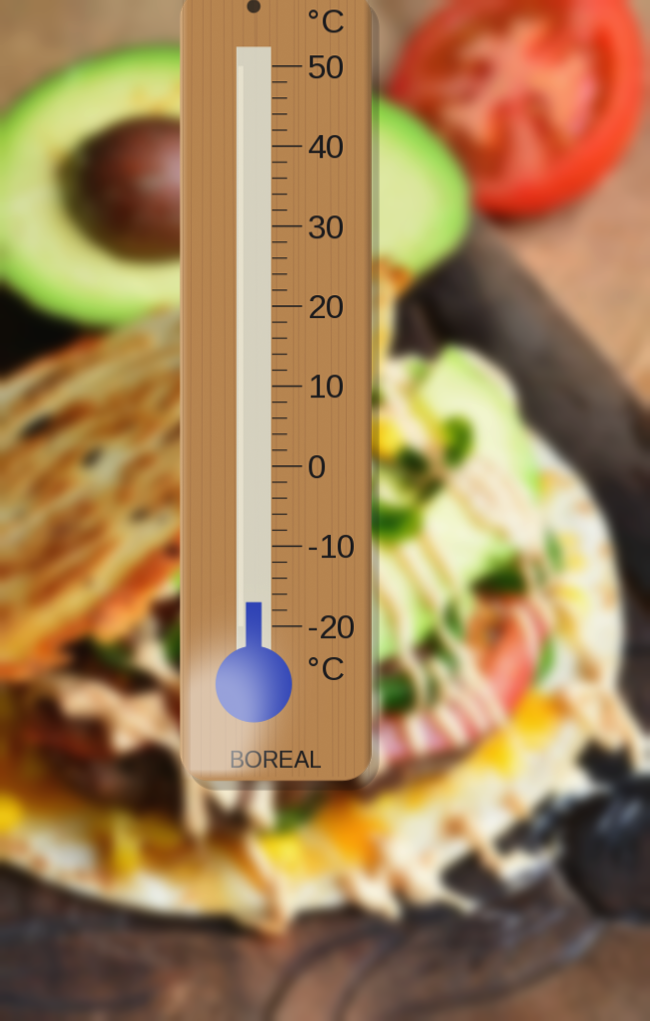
value=-17 unit=°C
